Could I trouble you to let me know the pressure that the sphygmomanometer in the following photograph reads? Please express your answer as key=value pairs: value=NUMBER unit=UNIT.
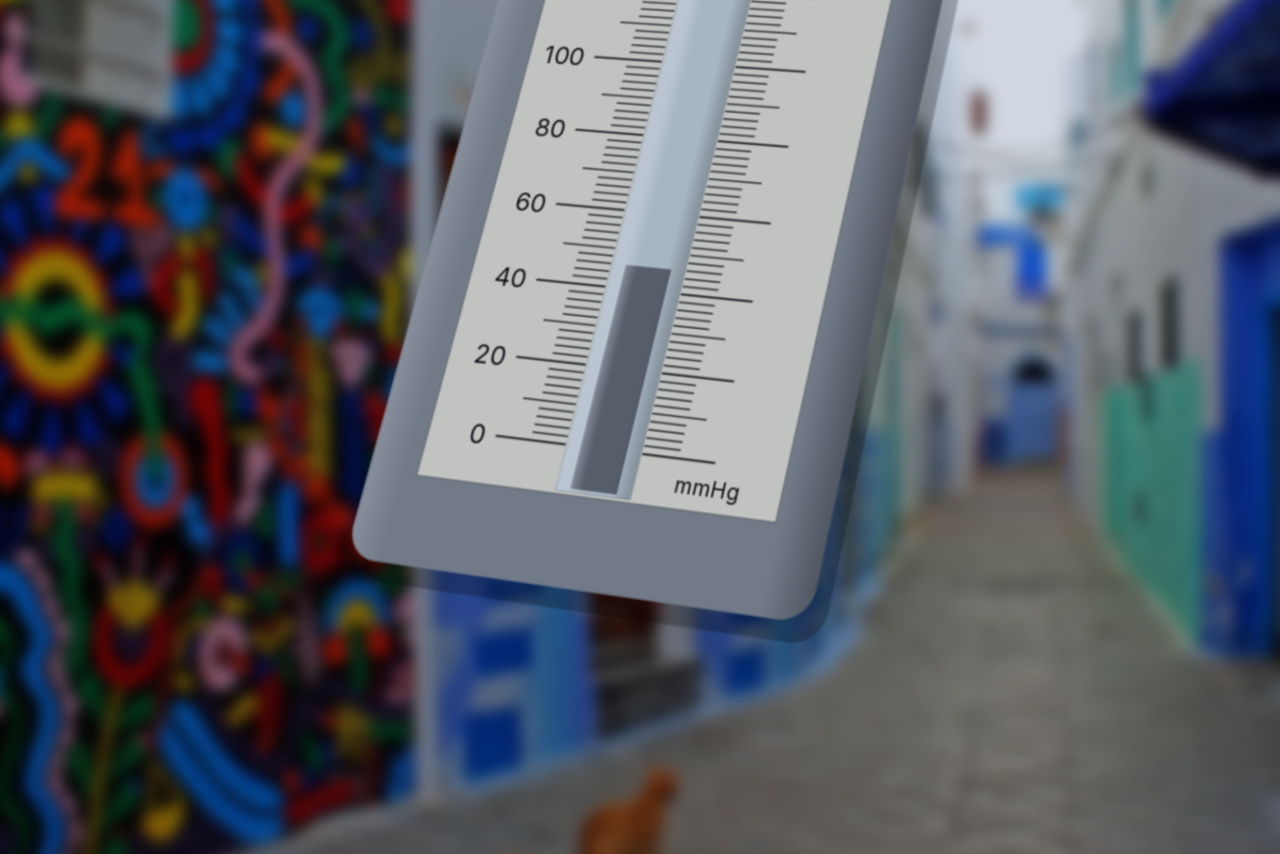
value=46 unit=mmHg
